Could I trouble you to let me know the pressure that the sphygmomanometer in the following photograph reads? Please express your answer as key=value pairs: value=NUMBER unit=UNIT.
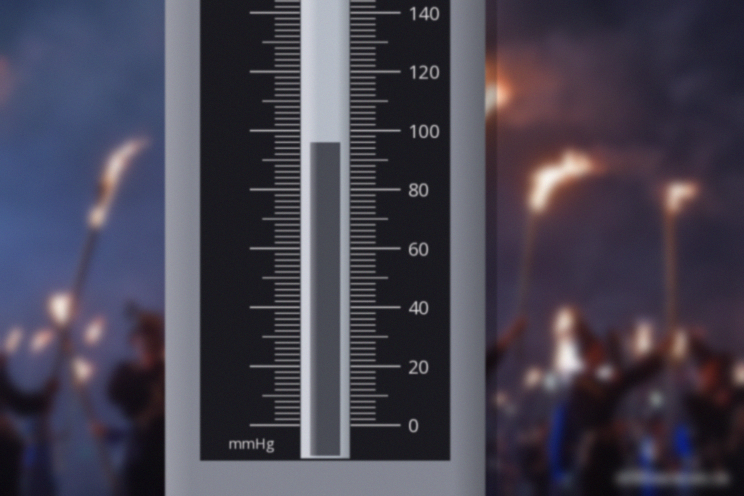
value=96 unit=mmHg
